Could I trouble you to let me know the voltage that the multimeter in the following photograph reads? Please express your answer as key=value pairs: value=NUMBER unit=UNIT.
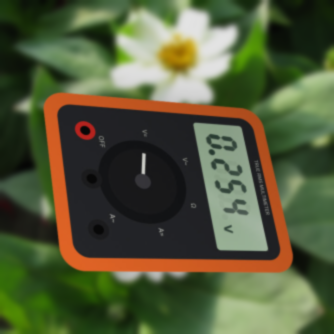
value=0.254 unit=V
